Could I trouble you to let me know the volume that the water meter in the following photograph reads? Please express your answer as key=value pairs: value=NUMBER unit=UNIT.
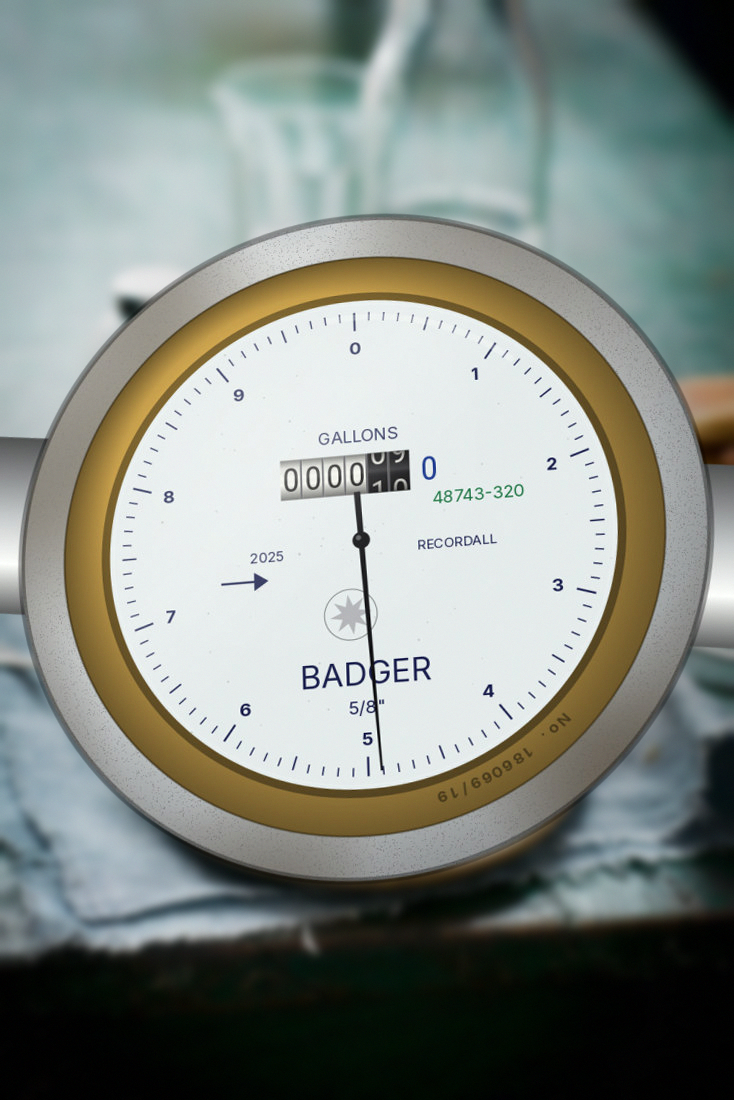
value=94.9 unit=gal
